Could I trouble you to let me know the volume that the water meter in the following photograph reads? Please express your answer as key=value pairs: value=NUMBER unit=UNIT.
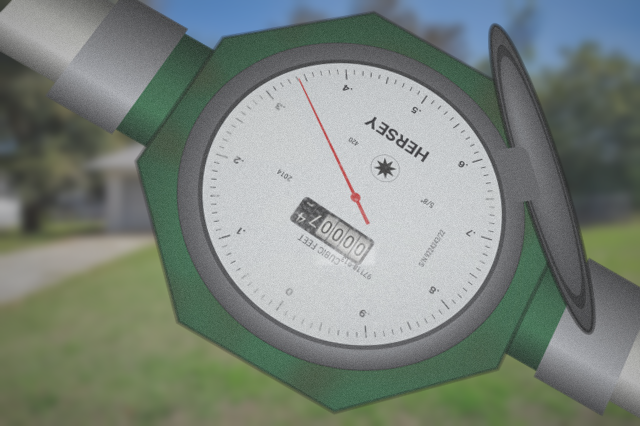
value=74.34 unit=ft³
